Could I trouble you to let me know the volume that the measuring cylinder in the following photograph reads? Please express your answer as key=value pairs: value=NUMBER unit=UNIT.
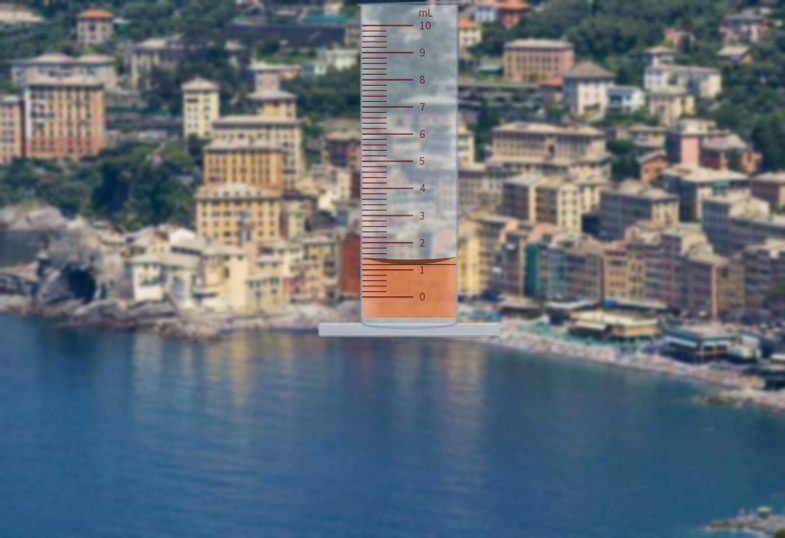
value=1.2 unit=mL
